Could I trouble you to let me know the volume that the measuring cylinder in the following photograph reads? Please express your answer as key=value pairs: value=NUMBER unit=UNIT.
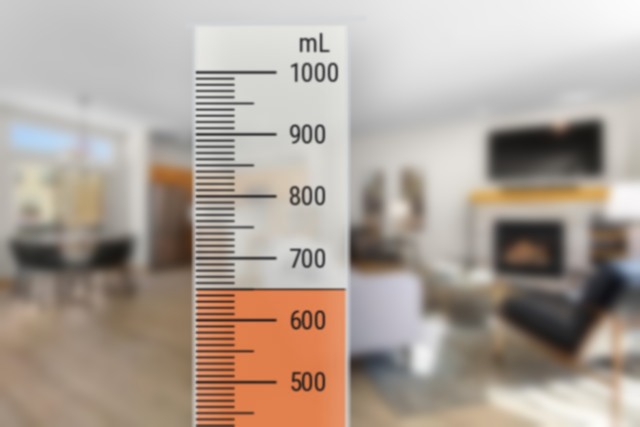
value=650 unit=mL
